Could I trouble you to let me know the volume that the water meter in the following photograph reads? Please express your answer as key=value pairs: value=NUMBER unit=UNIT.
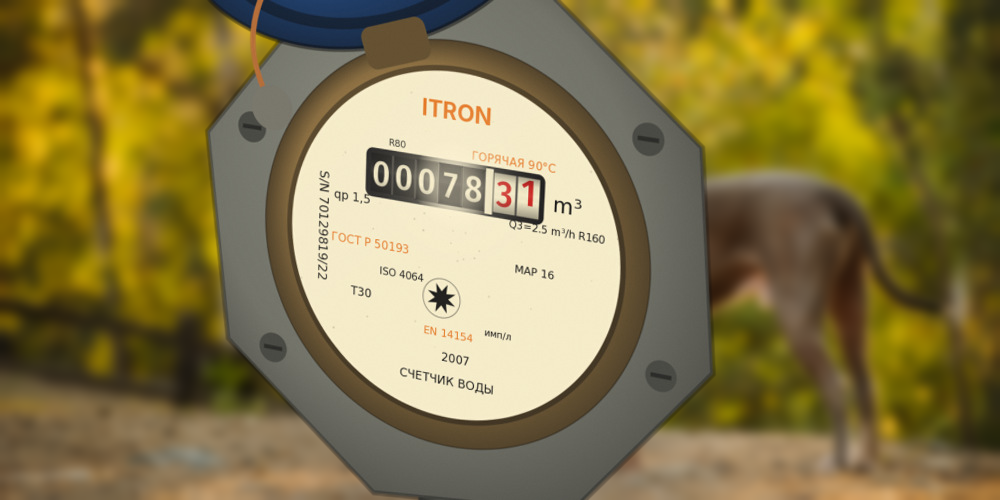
value=78.31 unit=m³
